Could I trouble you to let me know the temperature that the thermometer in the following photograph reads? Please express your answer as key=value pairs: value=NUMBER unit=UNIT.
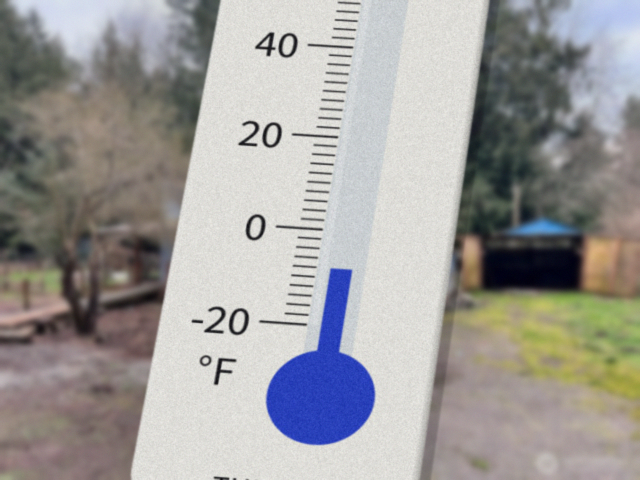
value=-8 unit=°F
